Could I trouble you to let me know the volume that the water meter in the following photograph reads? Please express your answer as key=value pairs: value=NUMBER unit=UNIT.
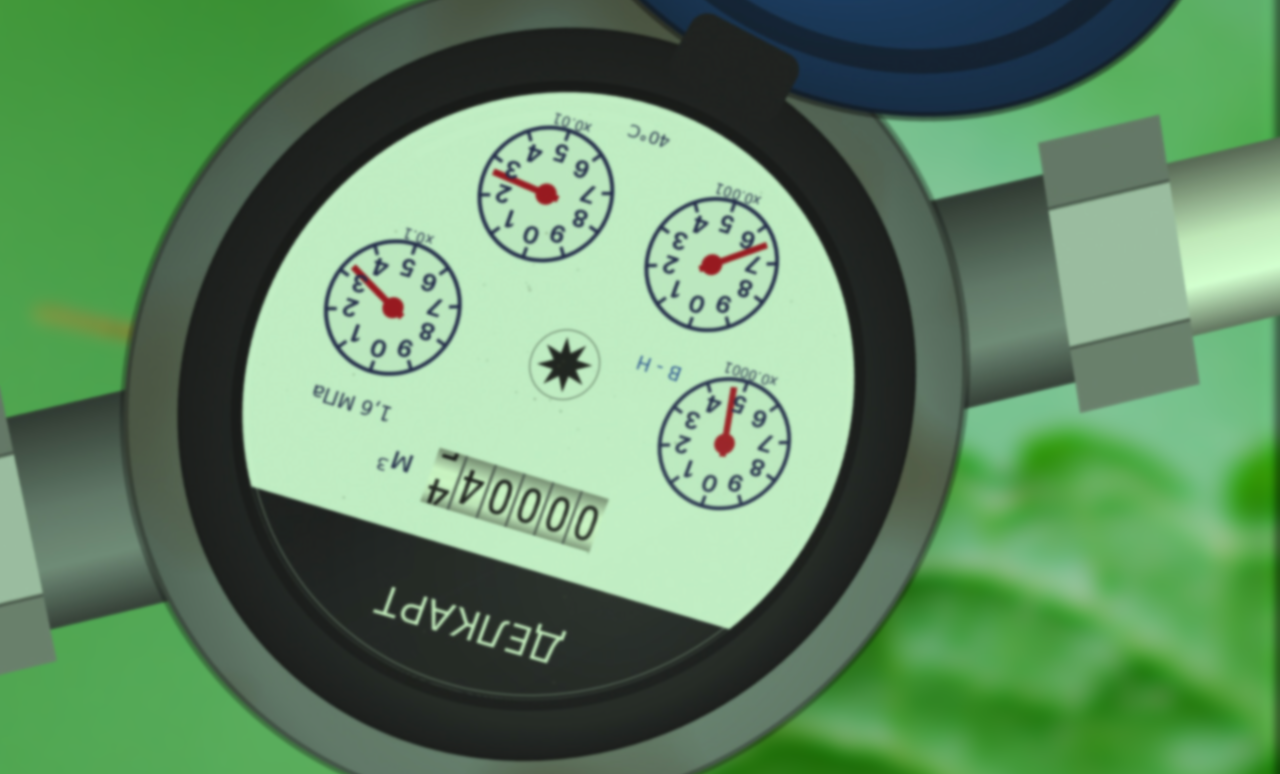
value=44.3264 unit=m³
